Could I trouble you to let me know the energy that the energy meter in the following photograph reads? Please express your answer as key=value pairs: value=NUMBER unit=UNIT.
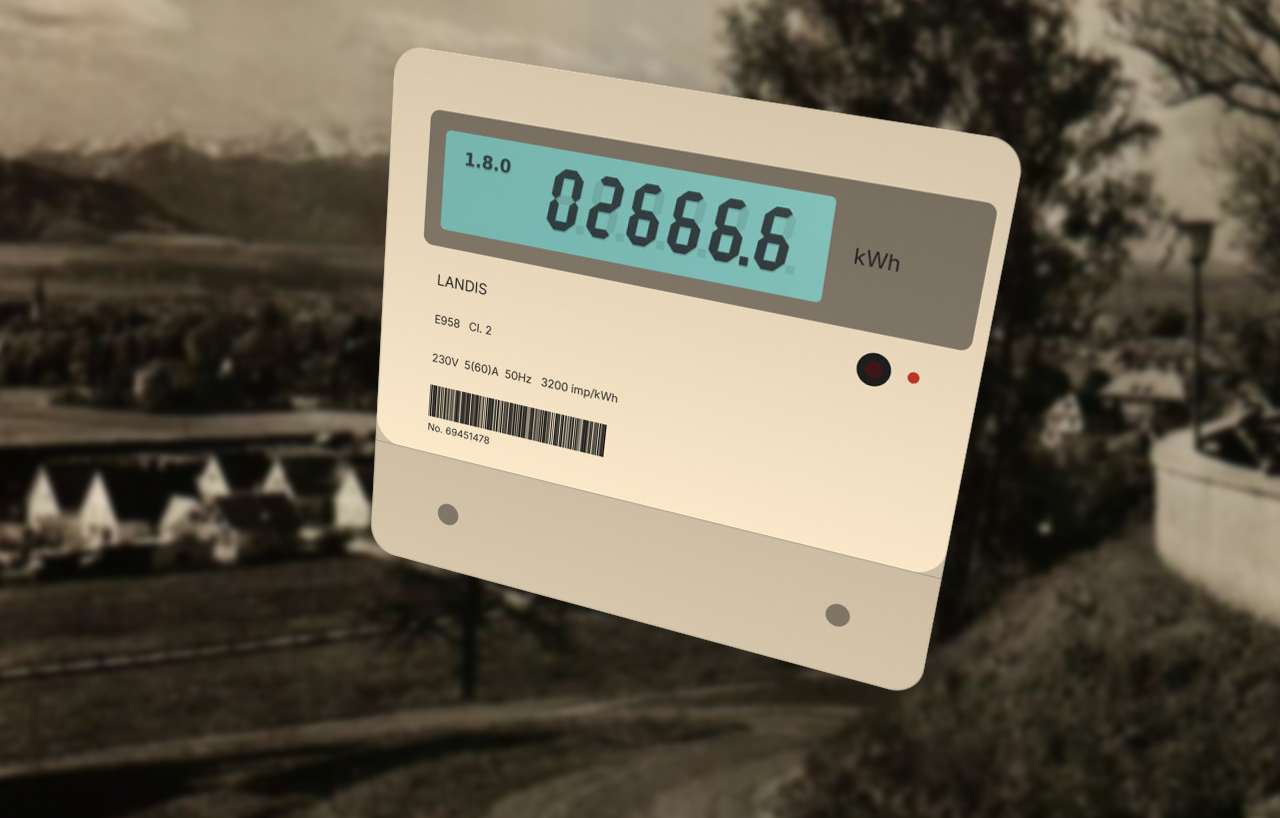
value=2666.6 unit=kWh
